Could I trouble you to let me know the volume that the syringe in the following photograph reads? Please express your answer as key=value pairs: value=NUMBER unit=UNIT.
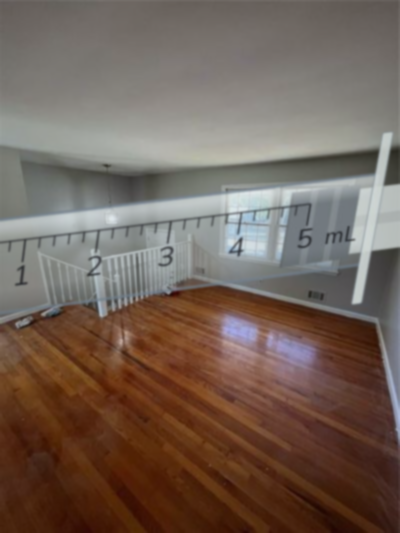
value=4.7 unit=mL
